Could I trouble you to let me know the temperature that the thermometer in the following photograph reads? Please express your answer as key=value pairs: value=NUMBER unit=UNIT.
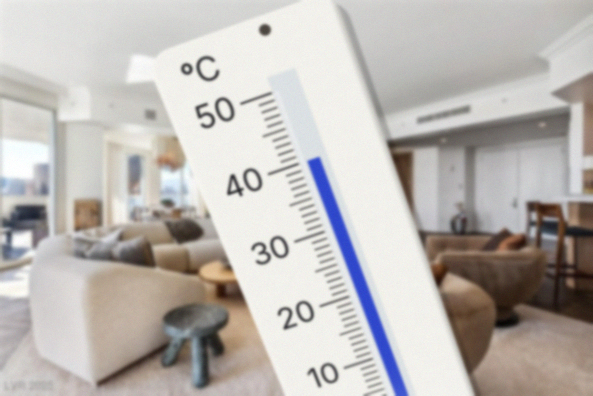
value=40 unit=°C
